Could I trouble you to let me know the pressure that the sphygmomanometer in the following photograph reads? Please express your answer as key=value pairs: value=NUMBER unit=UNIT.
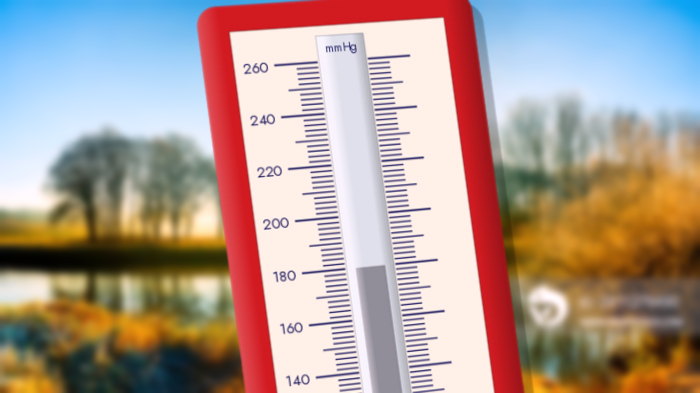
value=180 unit=mmHg
